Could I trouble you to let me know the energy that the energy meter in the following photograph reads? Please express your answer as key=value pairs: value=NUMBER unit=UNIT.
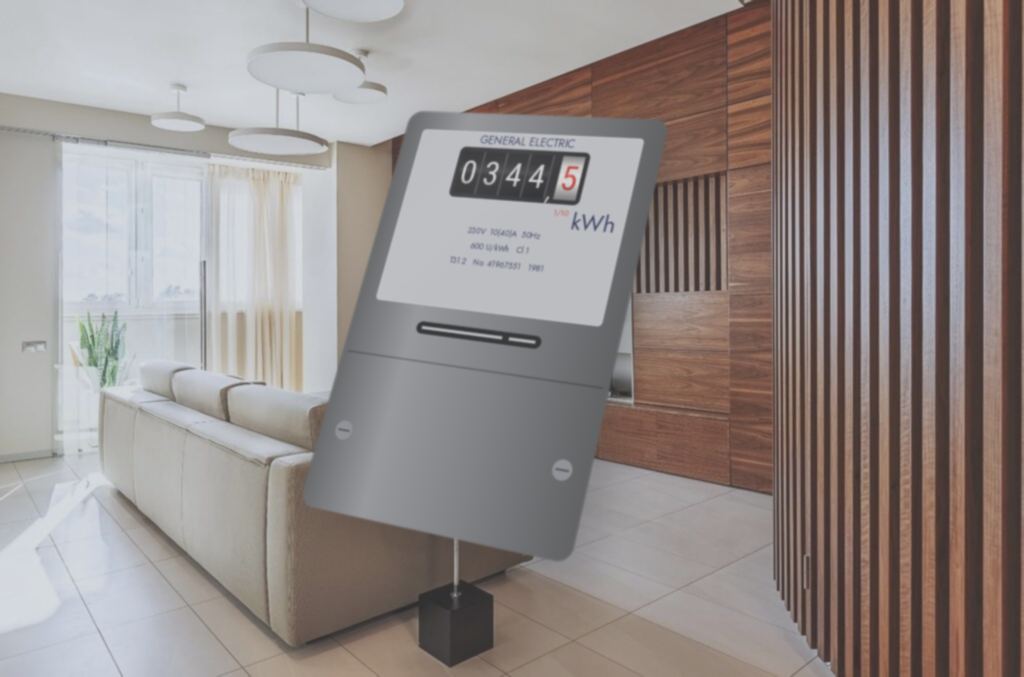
value=344.5 unit=kWh
